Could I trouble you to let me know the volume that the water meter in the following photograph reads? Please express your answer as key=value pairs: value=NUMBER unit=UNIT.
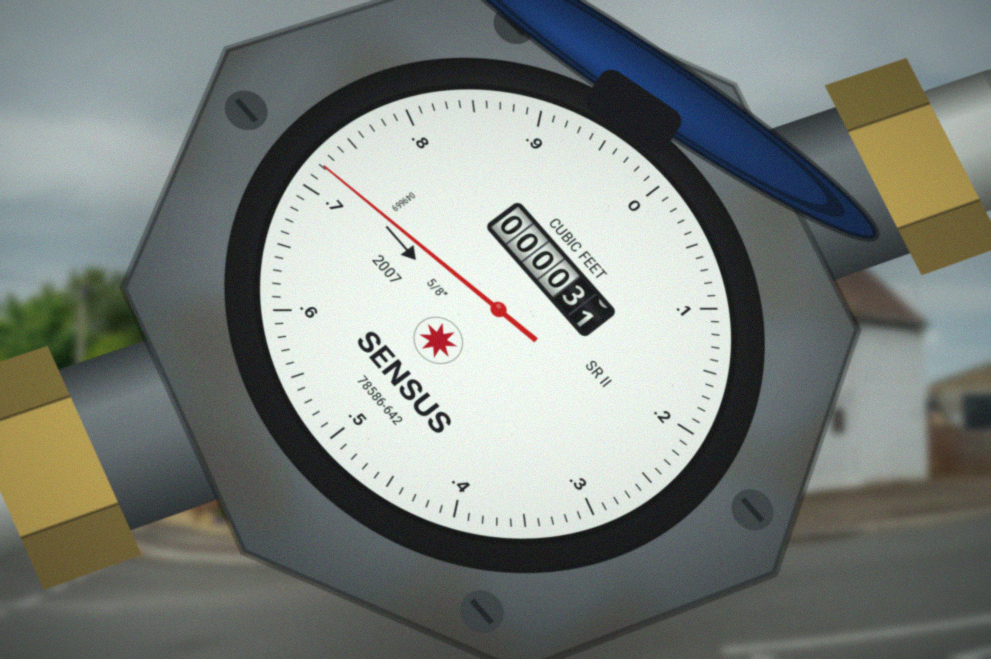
value=30.72 unit=ft³
